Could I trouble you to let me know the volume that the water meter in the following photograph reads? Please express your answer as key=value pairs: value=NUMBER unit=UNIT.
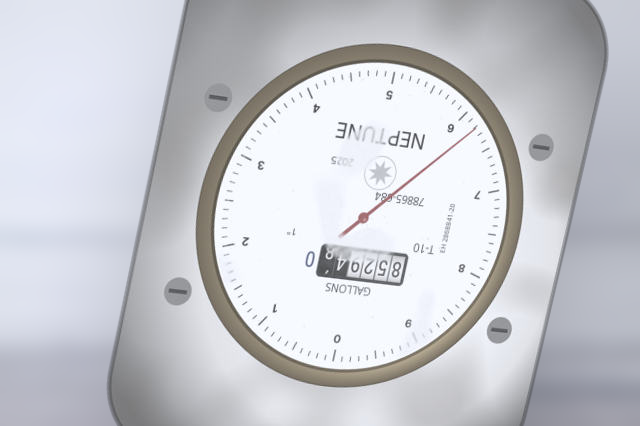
value=8529476.2 unit=gal
